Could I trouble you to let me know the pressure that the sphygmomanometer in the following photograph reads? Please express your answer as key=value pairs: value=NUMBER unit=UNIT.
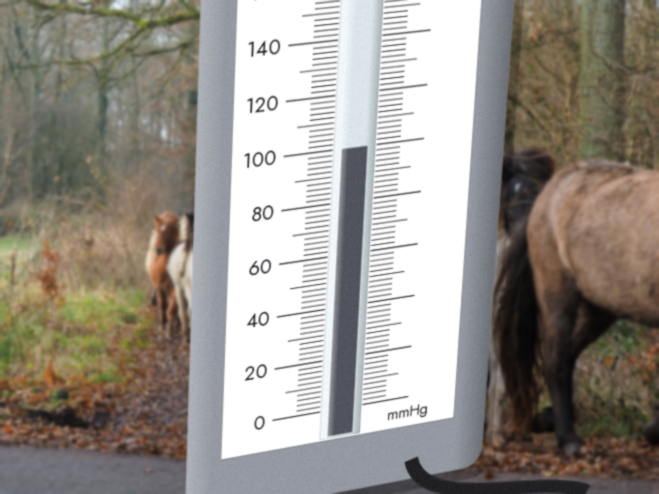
value=100 unit=mmHg
